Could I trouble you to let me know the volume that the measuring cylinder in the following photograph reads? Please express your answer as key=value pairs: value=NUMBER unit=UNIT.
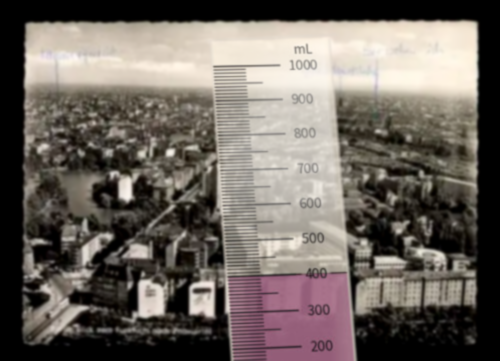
value=400 unit=mL
